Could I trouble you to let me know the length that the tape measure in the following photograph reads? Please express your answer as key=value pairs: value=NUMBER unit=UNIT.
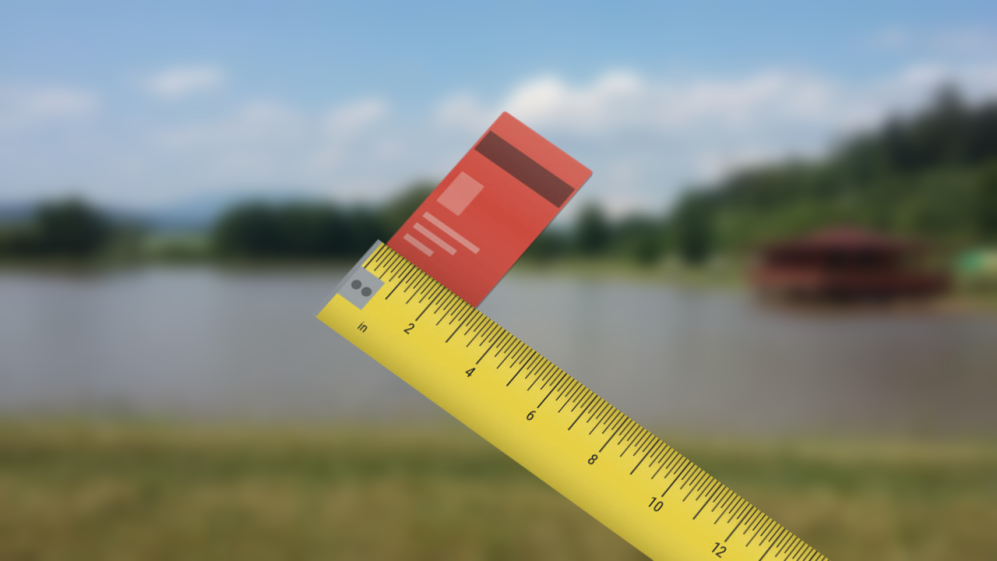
value=3 unit=in
